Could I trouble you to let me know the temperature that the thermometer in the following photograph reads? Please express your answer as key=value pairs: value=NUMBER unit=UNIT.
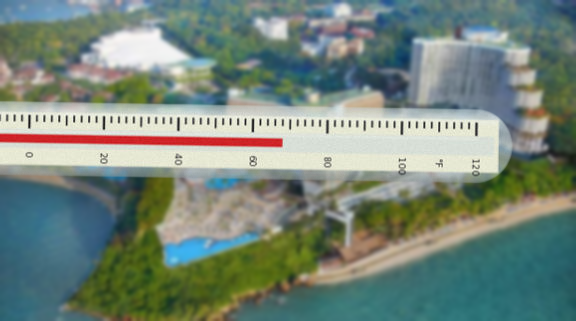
value=68 unit=°F
